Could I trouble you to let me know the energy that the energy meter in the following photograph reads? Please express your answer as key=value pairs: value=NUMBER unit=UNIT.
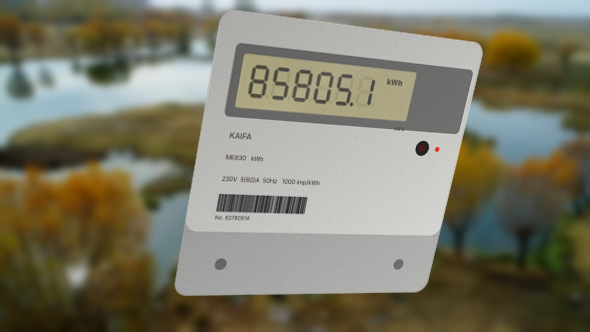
value=85805.1 unit=kWh
